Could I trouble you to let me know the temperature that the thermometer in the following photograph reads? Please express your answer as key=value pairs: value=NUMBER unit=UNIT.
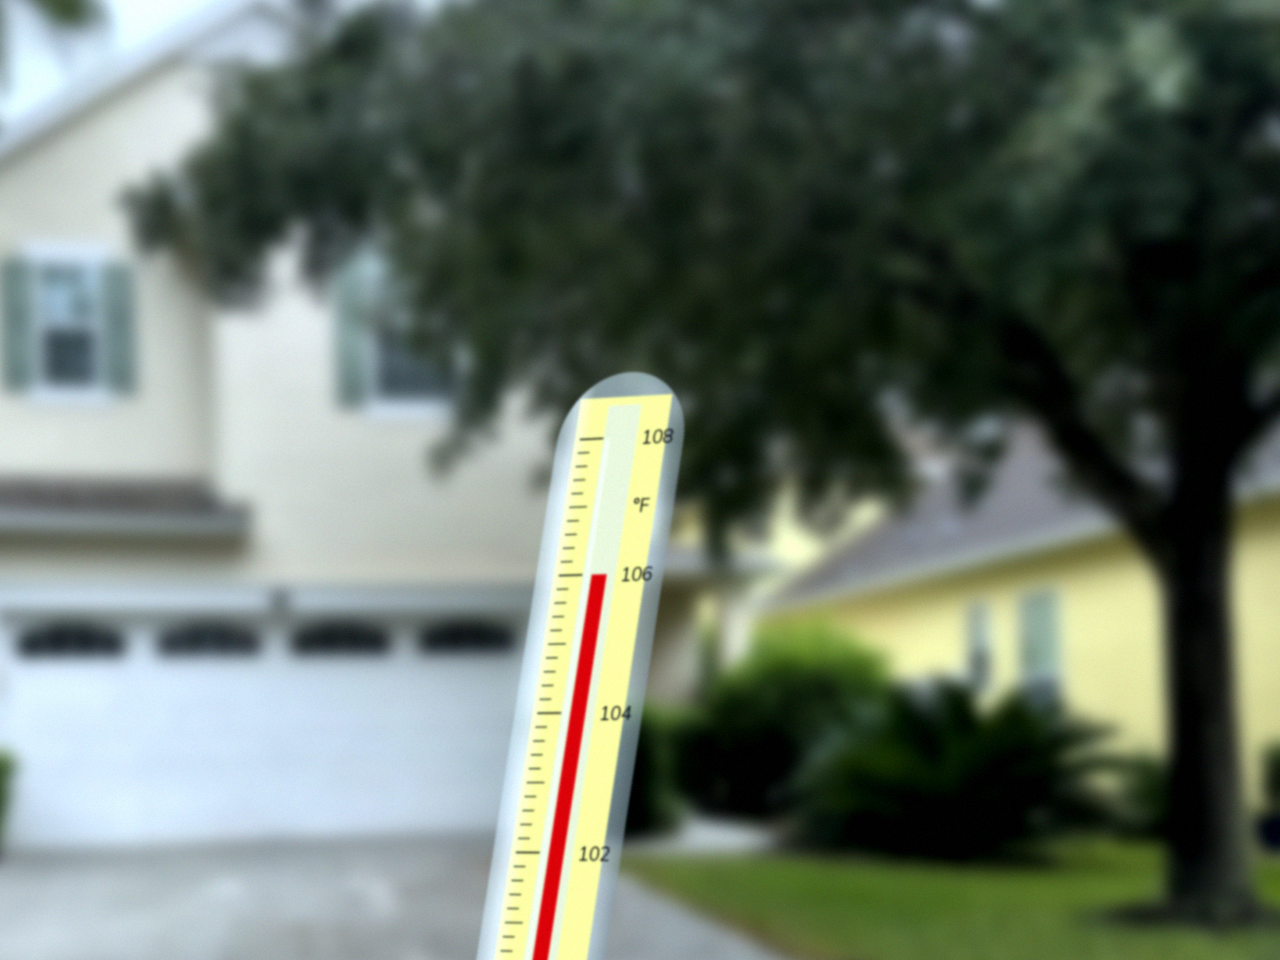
value=106 unit=°F
